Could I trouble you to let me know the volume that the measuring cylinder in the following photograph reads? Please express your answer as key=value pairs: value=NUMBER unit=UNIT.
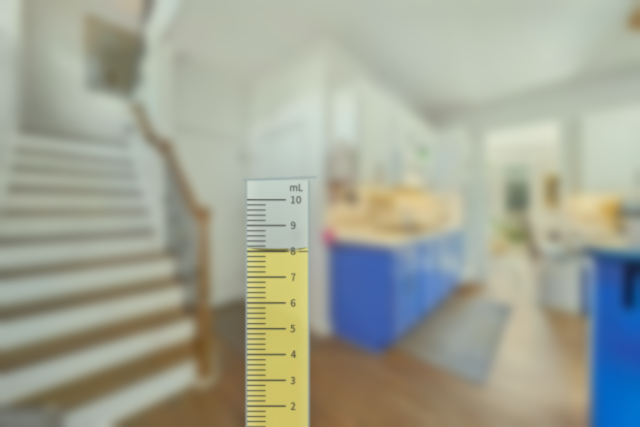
value=8 unit=mL
